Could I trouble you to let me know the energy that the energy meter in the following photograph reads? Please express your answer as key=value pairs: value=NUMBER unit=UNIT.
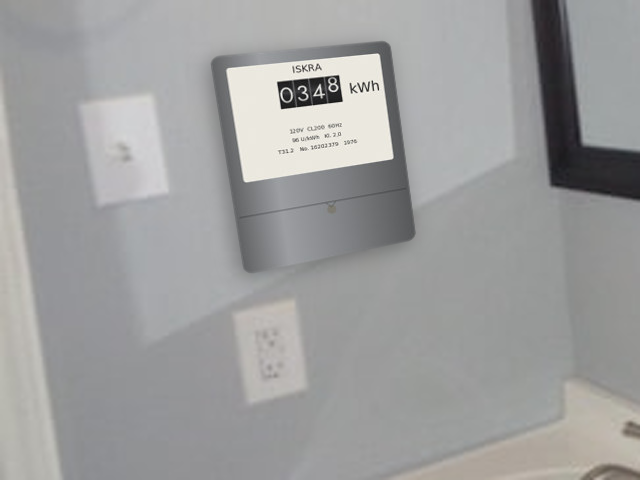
value=348 unit=kWh
